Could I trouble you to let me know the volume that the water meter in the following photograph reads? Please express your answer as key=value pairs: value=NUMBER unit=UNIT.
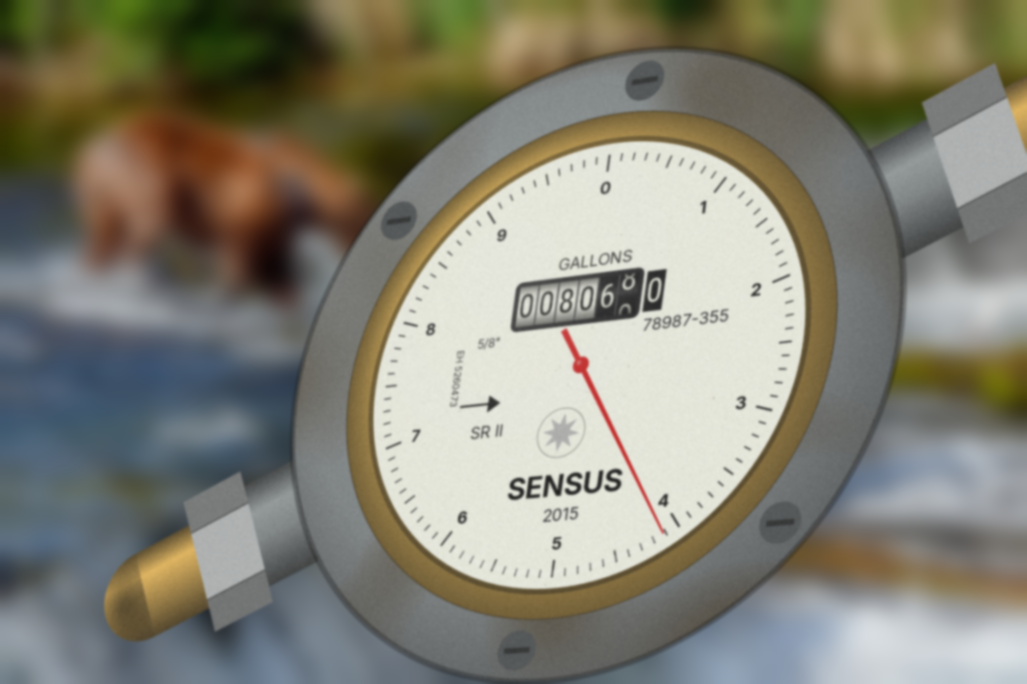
value=80684.1 unit=gal
